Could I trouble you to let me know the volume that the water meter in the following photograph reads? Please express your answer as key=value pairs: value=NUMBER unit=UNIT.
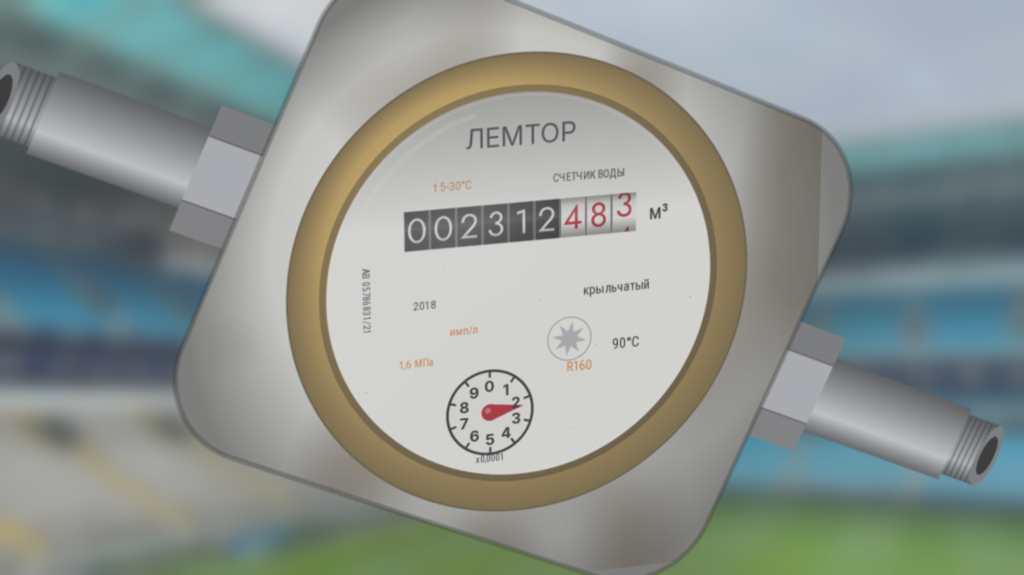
value=2312.4832 unit=m³
